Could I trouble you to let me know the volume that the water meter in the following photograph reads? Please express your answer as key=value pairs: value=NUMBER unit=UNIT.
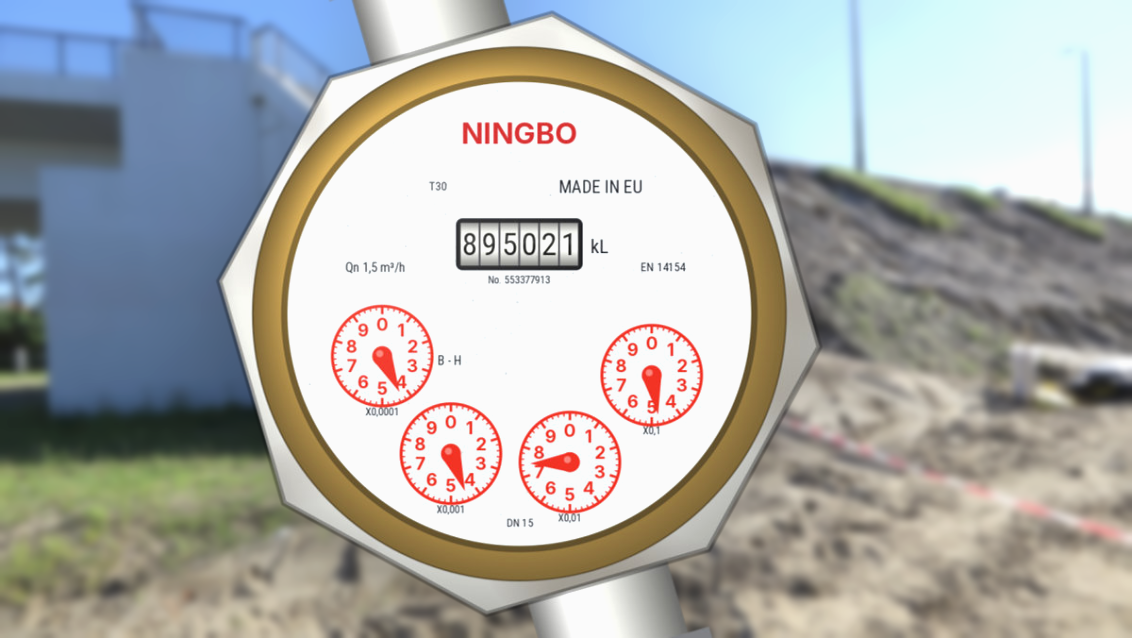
value=895021.4744 unit=kL
